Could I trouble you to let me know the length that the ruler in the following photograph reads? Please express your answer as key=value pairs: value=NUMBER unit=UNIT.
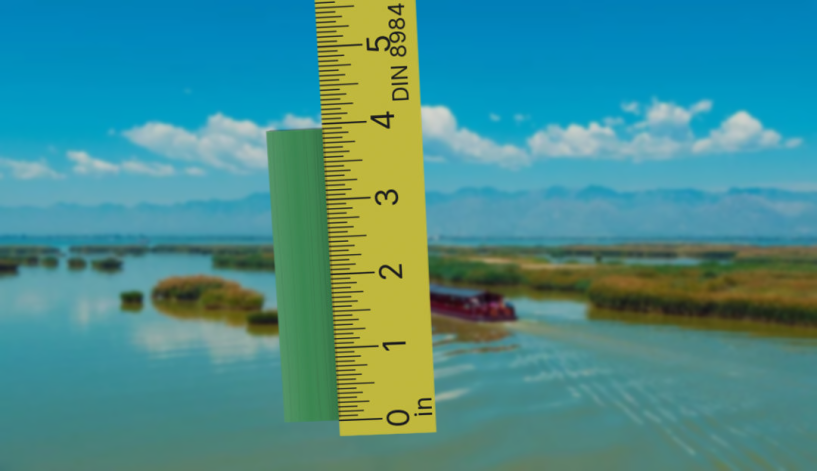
value=3.9375 unit=in
